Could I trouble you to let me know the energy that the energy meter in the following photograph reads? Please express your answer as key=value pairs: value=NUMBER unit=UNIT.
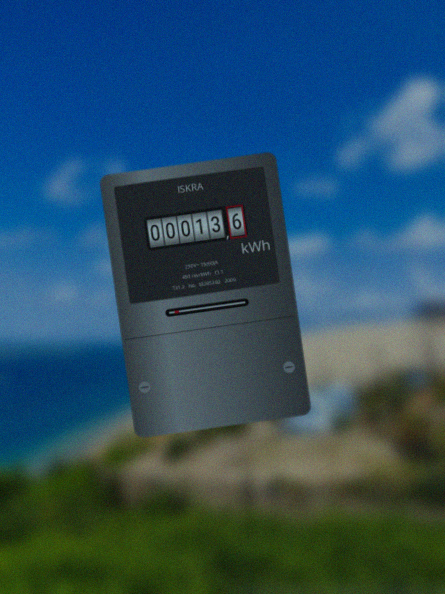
value=13.6 unit=kWh
